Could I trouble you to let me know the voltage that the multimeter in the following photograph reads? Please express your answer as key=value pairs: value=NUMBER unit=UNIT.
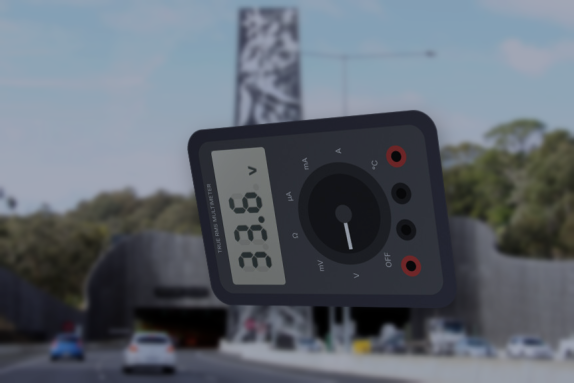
value=33.6 unit=V
